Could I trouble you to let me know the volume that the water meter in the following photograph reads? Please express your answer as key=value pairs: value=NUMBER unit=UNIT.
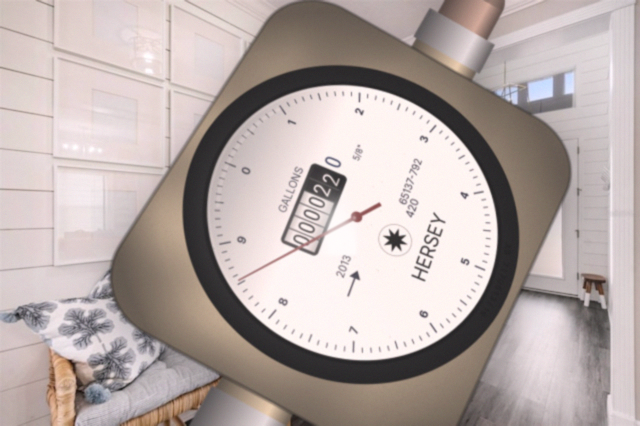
value=218.5 unit=gal
